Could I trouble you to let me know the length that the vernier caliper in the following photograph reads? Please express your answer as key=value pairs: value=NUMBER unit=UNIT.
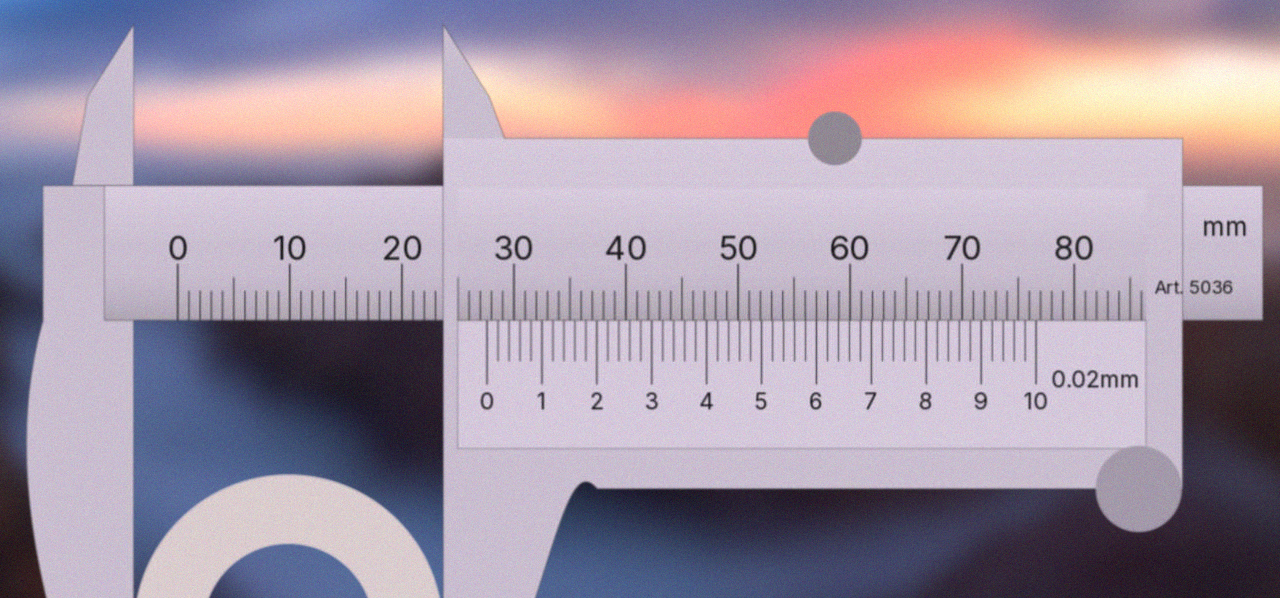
value=27.6 unit=mm
